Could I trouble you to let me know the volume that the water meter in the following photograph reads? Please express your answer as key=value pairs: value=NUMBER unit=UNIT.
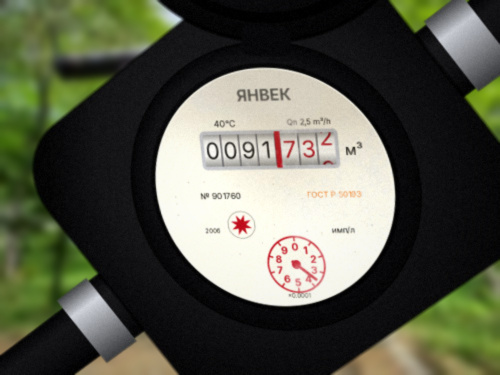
value=91.7323 unit=m³
